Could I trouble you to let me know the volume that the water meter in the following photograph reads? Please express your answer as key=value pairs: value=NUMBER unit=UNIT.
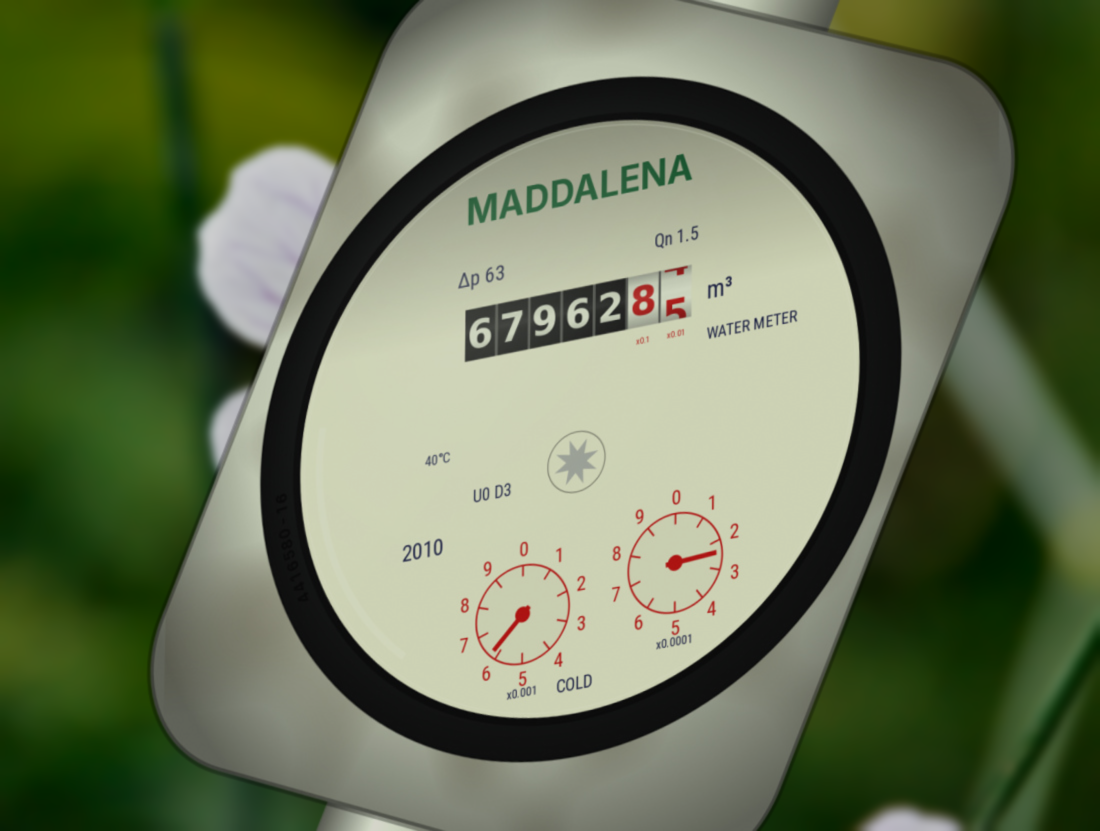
value=67962.8462 unit=m³
